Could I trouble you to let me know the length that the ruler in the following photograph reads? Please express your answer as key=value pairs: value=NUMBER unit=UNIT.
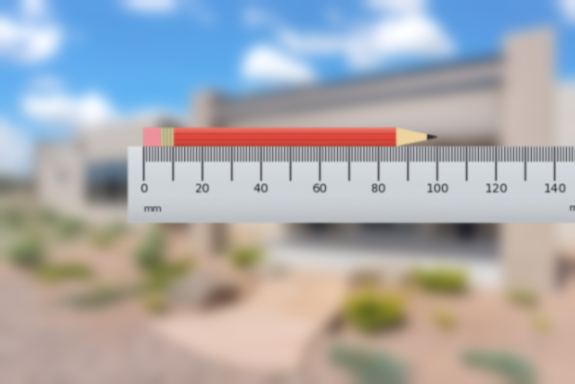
value=100 unit=mm
